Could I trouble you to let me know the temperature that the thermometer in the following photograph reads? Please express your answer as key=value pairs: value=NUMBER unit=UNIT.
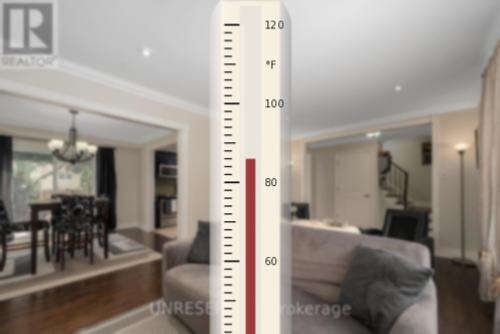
value=86 unit=°F
